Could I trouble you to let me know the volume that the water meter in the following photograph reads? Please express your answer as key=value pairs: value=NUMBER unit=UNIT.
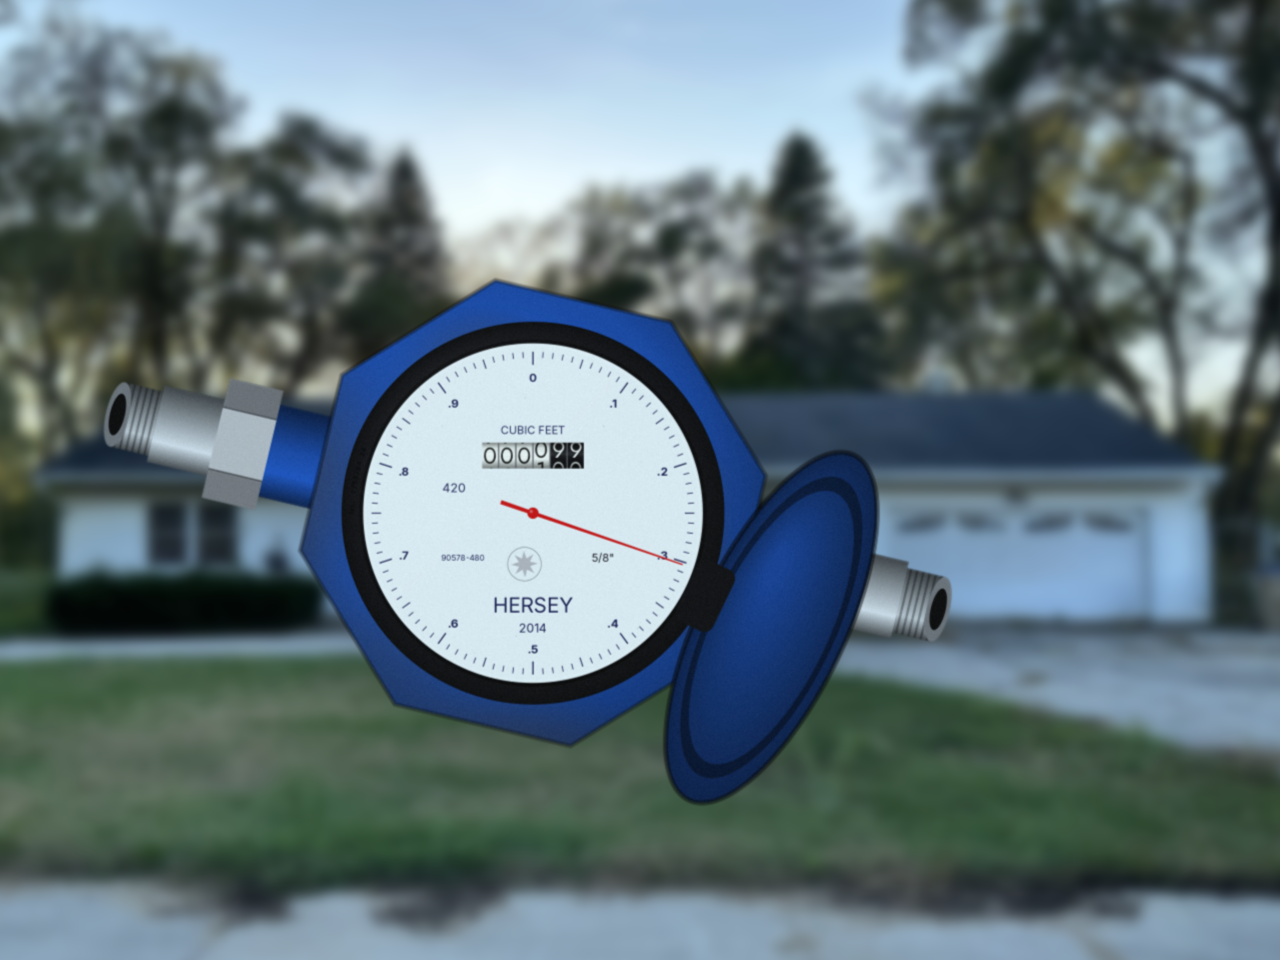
value=99.30 unit=ft³
